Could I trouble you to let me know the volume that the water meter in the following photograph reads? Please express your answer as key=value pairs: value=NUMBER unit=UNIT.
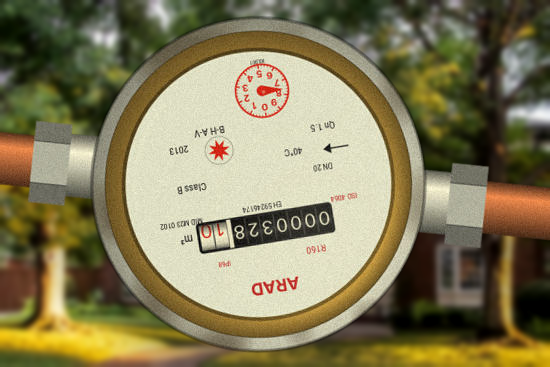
value=328.097 unit=m³
